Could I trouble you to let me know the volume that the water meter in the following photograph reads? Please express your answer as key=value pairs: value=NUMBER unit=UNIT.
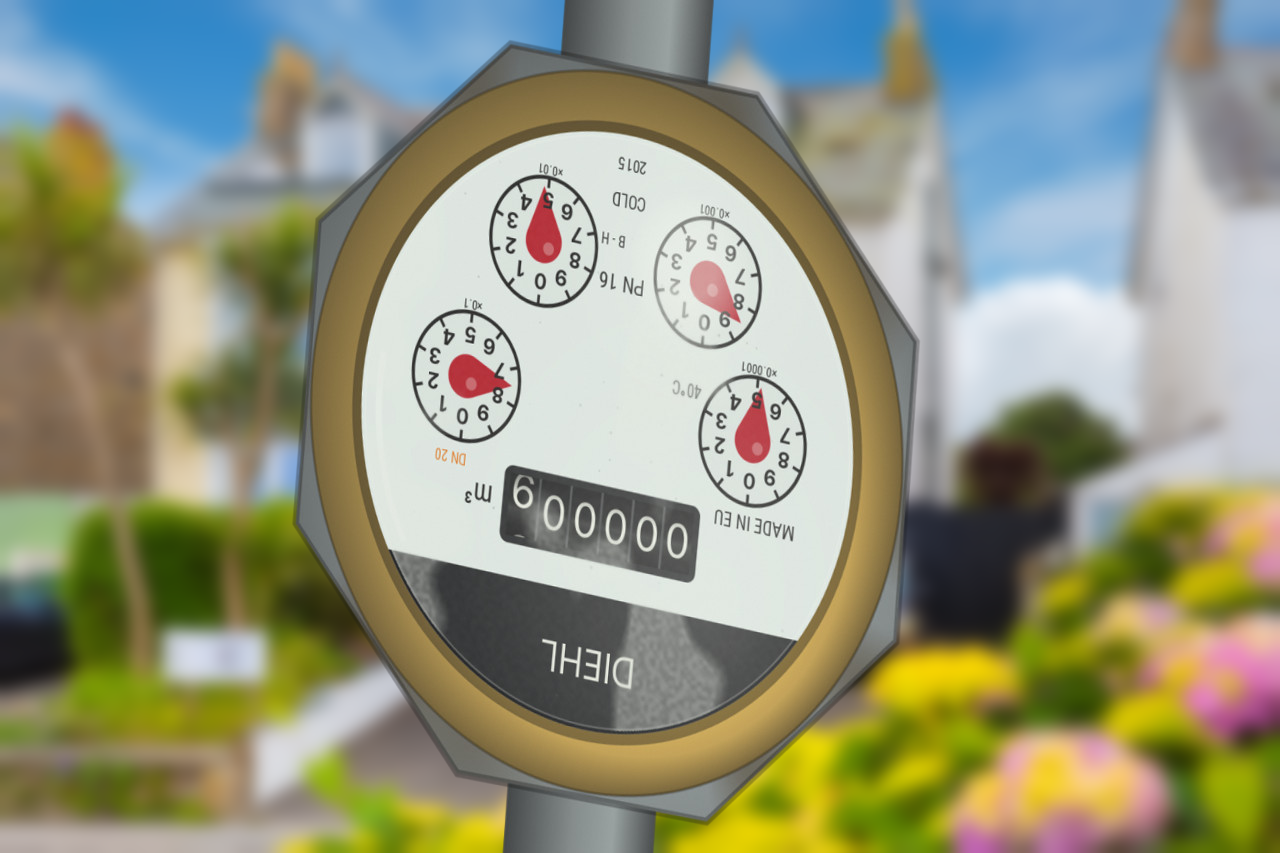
value=8.7485 unit=m³
